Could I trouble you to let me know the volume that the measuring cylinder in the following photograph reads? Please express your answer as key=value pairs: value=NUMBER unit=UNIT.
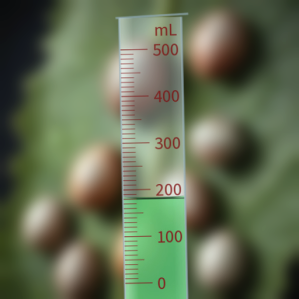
value=180 unit=mL
